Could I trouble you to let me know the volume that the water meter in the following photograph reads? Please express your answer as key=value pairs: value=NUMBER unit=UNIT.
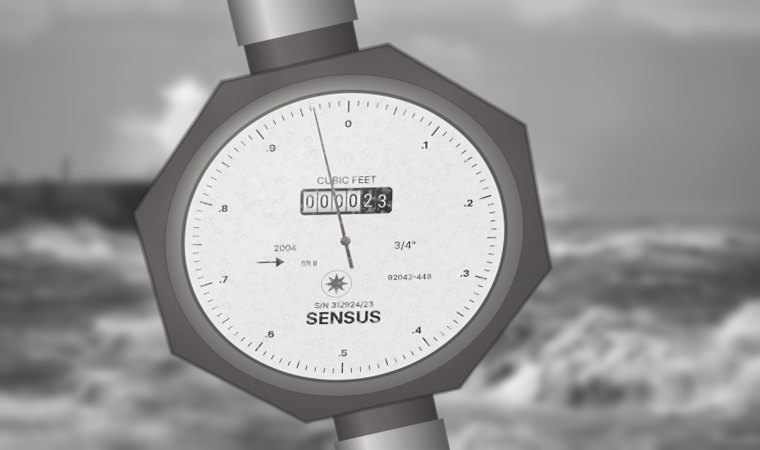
value=22.96 unit=ft³
